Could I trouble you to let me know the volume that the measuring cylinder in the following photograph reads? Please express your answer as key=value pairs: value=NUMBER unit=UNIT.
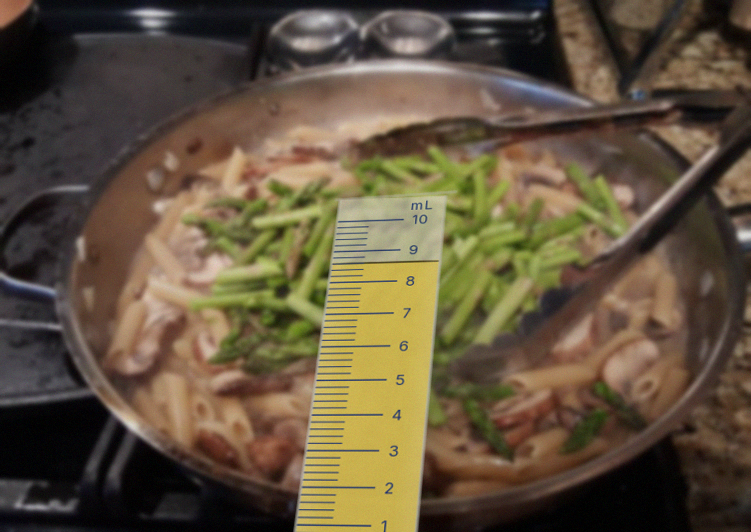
value=8.6 unit=mL
